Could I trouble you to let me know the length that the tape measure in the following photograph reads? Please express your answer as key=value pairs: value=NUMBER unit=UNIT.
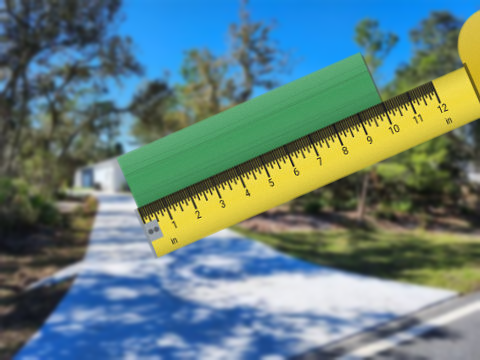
value=10 unit=in
